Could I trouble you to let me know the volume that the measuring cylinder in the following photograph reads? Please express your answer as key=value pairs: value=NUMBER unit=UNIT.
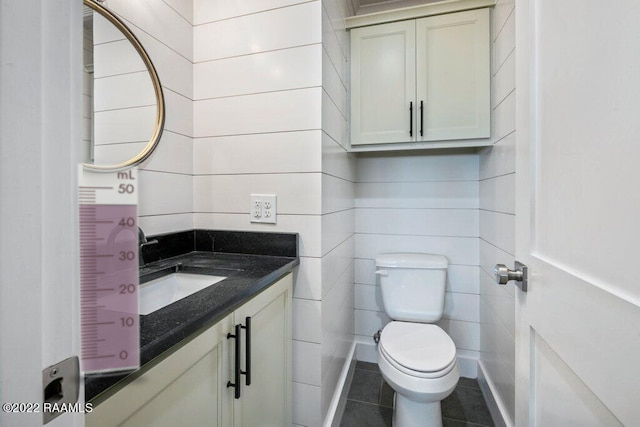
value=45 unit=mL
